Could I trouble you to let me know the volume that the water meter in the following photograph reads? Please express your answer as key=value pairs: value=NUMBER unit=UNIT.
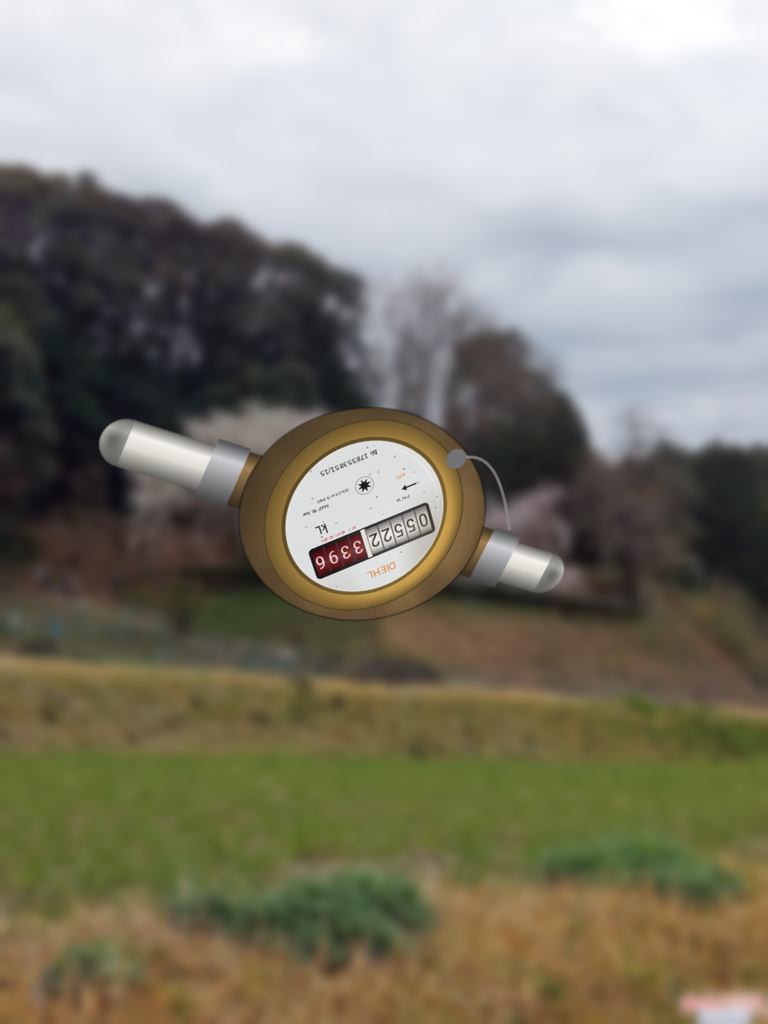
value=5522.3396 unit=kL
